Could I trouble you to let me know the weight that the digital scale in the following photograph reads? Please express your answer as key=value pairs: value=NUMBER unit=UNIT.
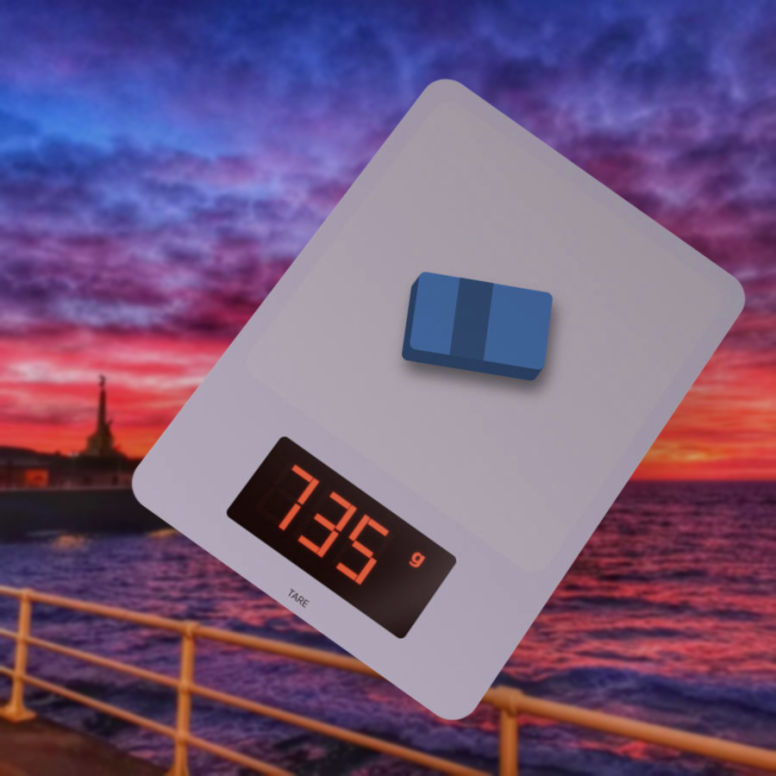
value=735 unit=g
